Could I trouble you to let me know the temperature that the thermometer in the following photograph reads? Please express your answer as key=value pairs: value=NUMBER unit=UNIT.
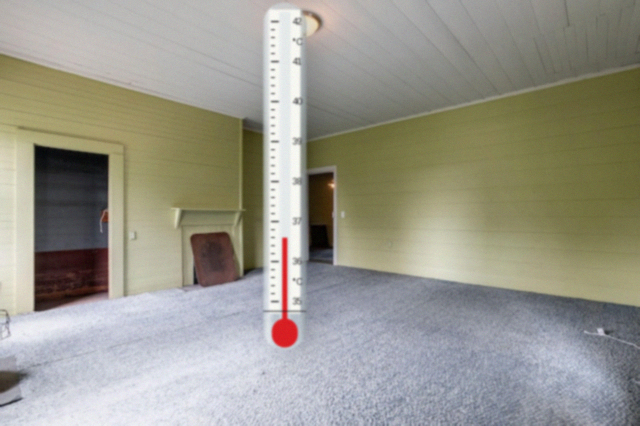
value=36.6 unit=°C
